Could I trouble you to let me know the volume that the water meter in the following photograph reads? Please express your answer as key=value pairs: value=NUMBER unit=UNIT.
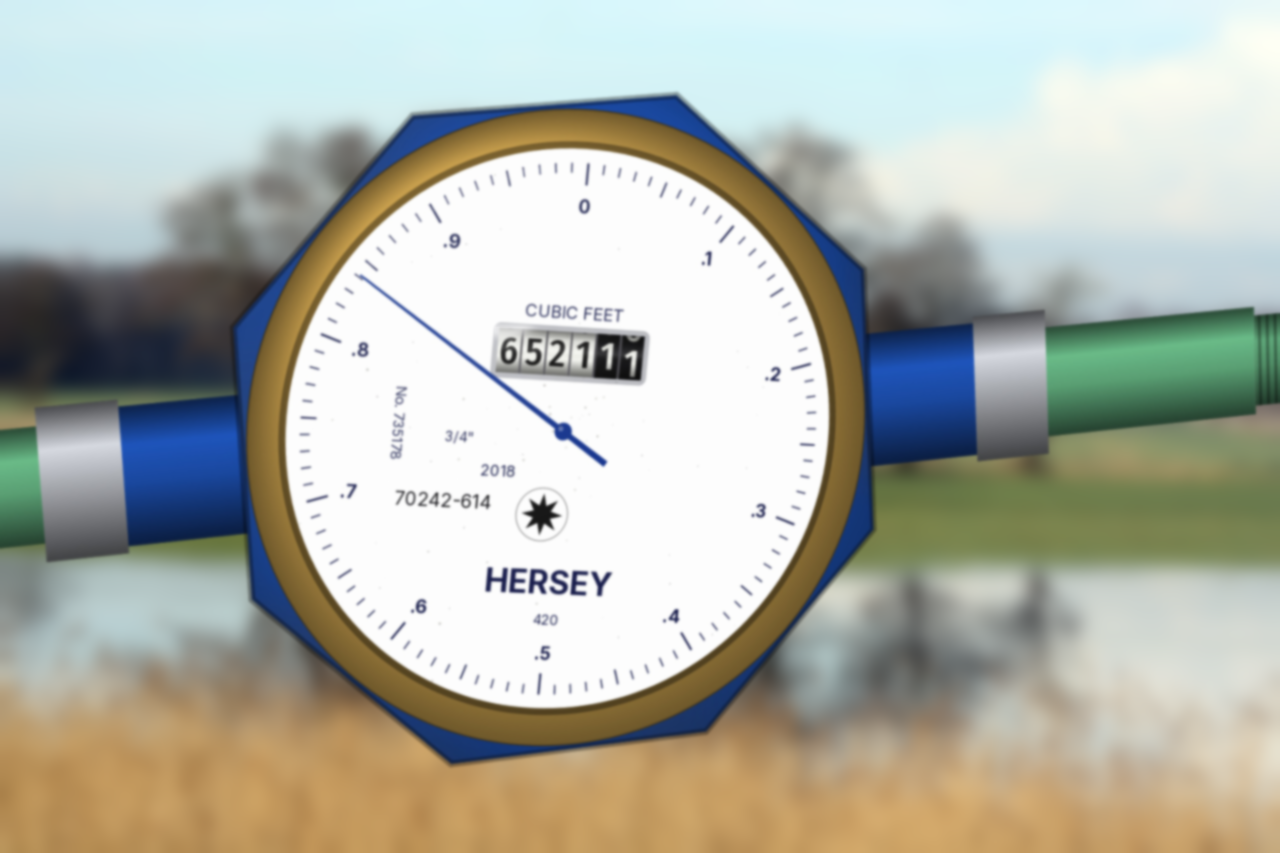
value=652110.84 unit=ft³
